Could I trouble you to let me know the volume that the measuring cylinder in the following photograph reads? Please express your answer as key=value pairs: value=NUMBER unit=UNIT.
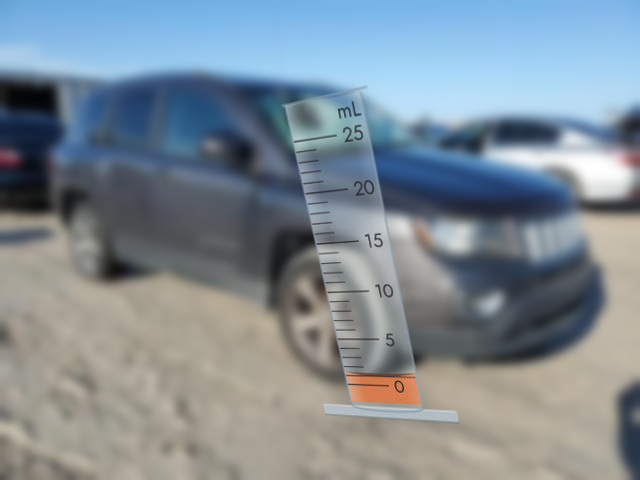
value=1 unit=mL
